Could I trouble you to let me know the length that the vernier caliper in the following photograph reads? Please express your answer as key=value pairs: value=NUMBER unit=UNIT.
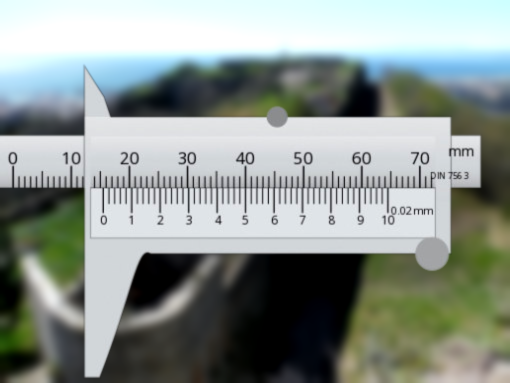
value=15.5 unit=mm
